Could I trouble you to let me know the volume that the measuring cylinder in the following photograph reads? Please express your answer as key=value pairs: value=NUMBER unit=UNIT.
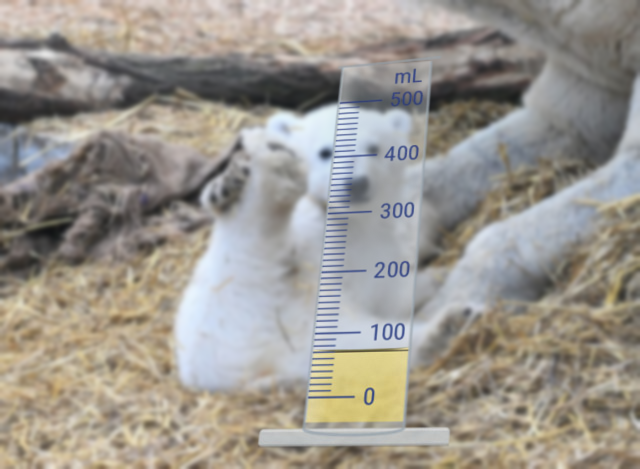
value=70 unit=mL
